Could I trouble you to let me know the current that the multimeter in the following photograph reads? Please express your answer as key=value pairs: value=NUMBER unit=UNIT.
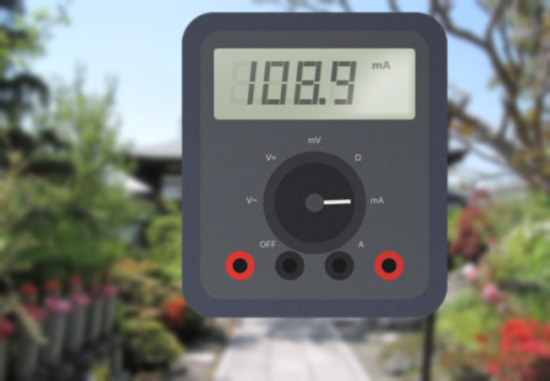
value=108.9 unit=mA
